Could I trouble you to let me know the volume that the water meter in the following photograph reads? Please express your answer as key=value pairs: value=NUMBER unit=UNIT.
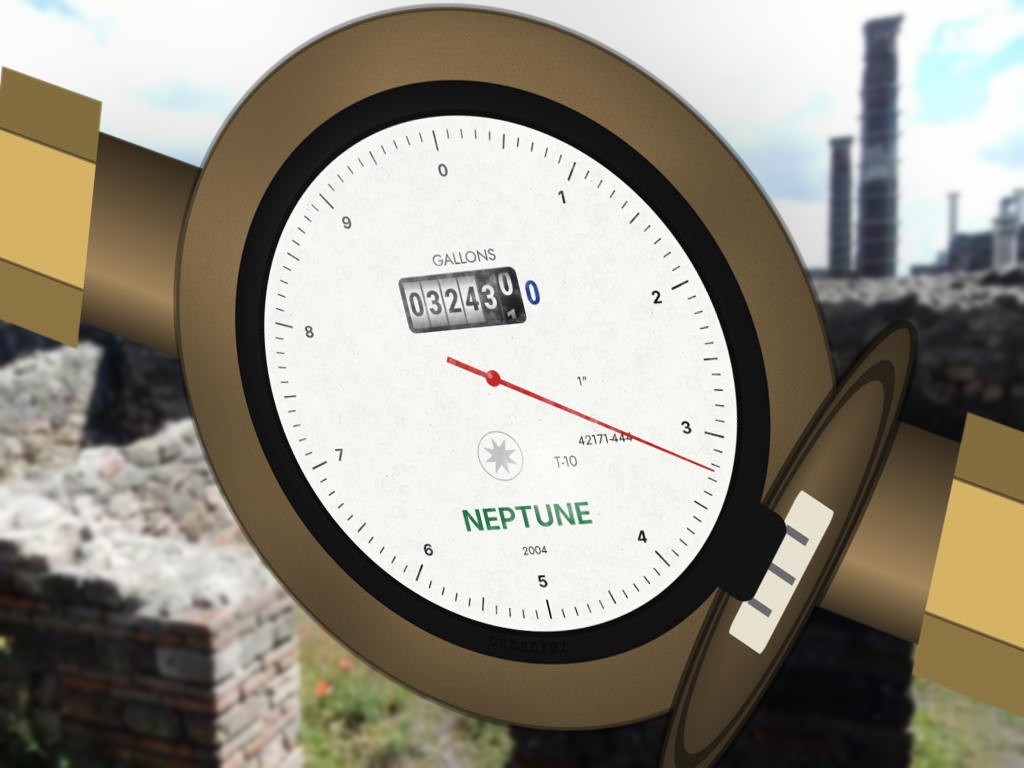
value=324303.2 unit=gal
